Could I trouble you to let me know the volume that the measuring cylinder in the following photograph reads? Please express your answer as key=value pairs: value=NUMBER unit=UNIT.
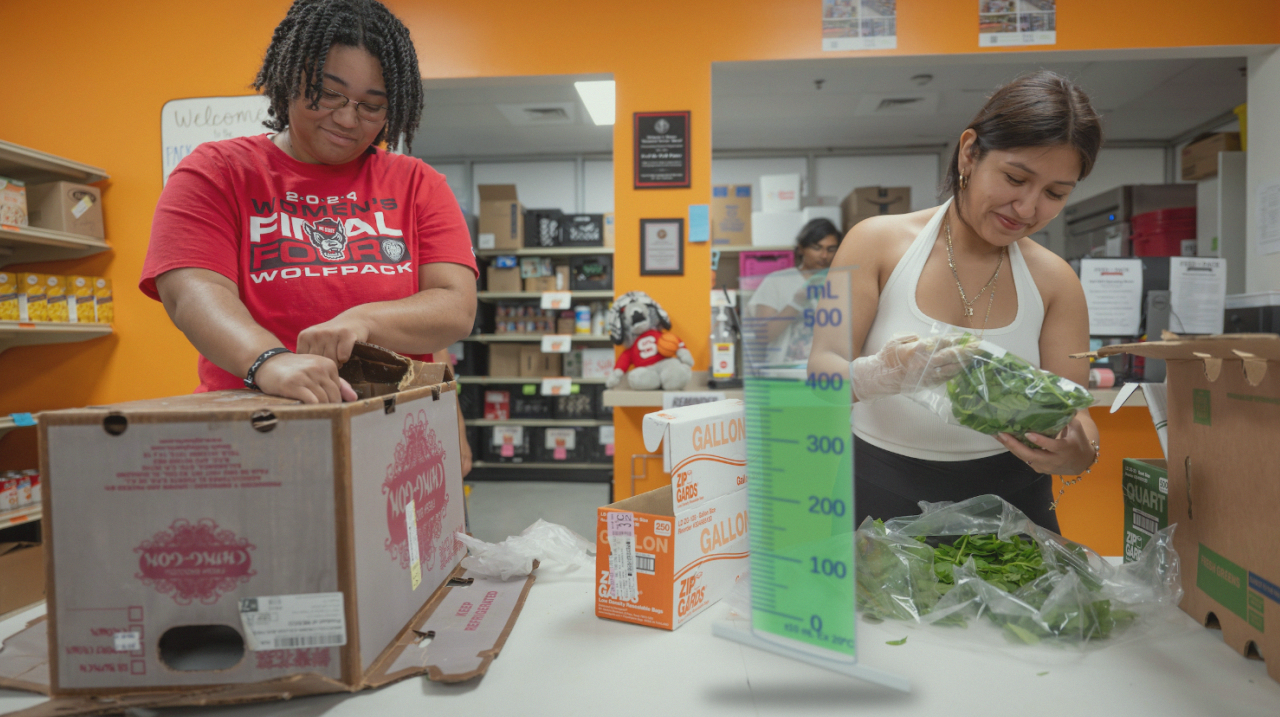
value=400 unit=mL
